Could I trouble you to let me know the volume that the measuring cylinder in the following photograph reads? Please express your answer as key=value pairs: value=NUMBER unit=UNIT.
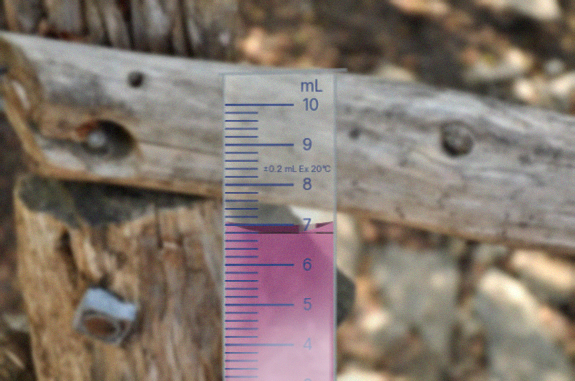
value=6.8 unit=mL
